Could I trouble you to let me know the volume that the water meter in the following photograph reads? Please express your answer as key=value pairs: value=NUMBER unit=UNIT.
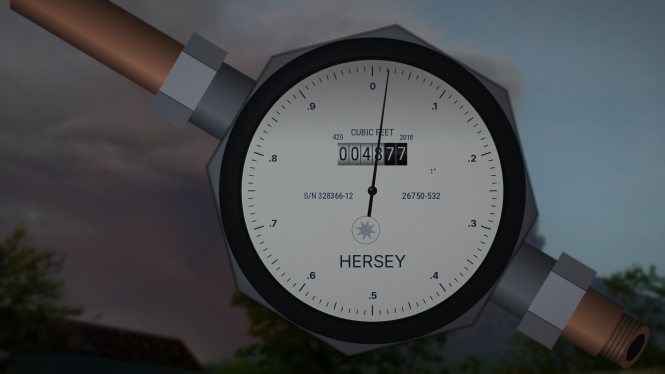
value=4877.02 unit=ft³
